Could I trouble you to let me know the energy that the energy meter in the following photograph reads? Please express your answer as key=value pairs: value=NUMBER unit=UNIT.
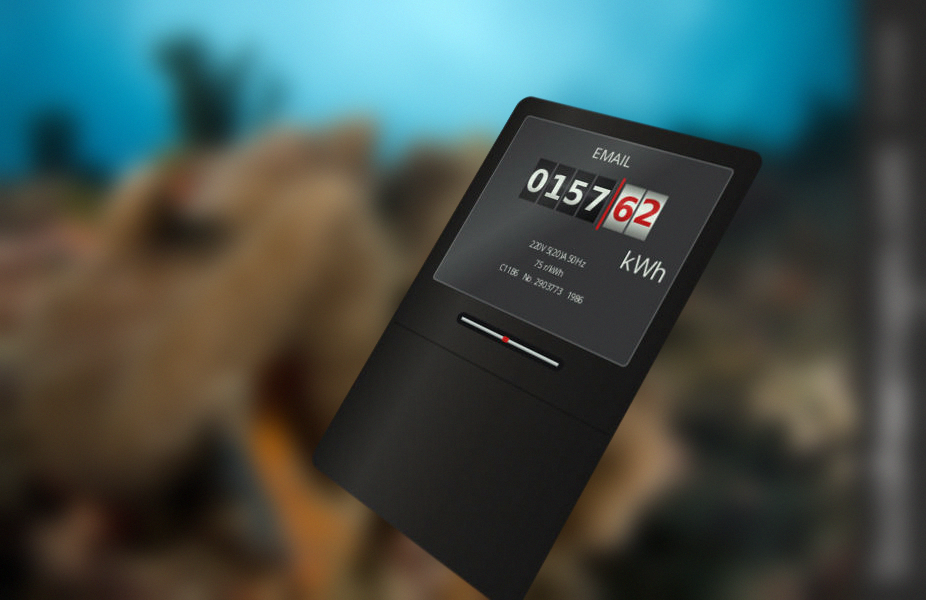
value=157.62 unit=kWh
